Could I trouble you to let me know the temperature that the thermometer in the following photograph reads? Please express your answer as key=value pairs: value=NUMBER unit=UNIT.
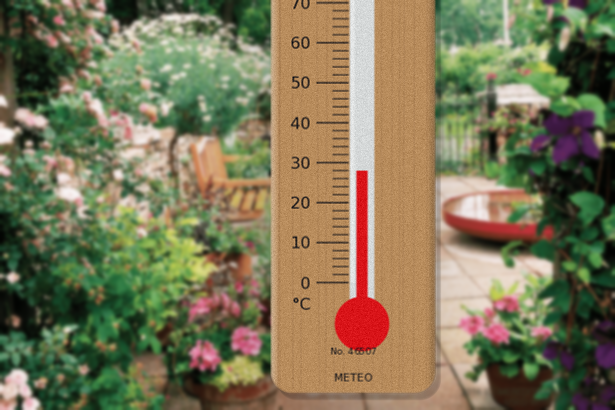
value=28 unit=°C
